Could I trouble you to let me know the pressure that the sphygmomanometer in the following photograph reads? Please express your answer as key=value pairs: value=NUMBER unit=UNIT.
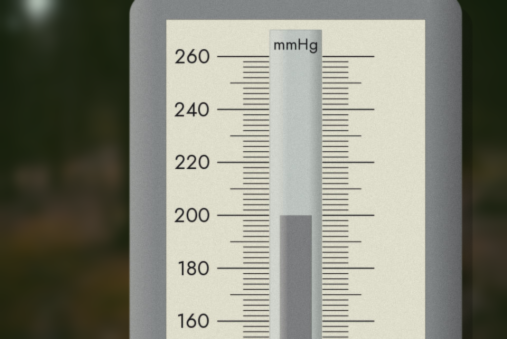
value=200 unit=mmHg
